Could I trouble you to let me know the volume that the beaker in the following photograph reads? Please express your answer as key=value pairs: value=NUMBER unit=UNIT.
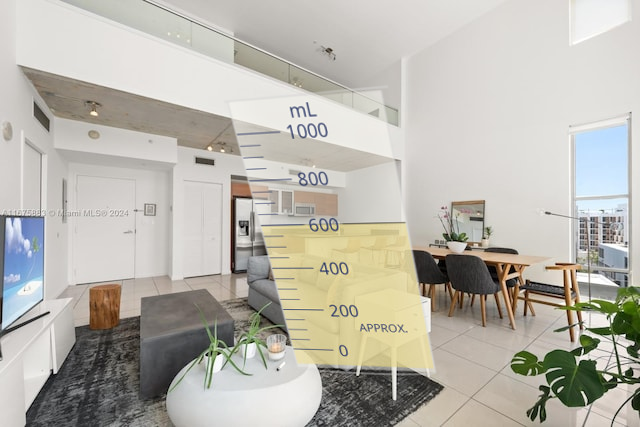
value=600 unit=mL
